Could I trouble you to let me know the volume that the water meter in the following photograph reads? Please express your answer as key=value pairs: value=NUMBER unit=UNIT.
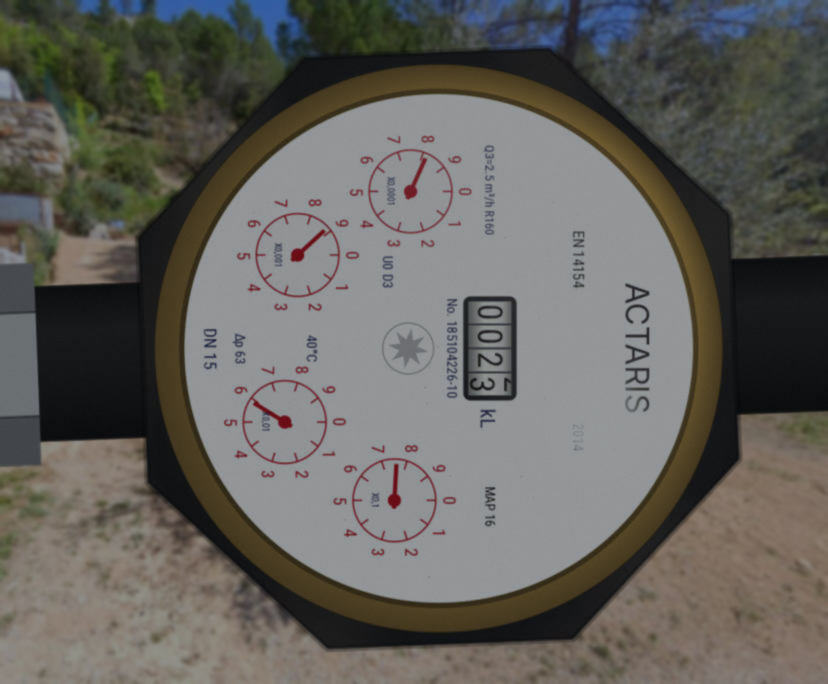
value=22.7588 unit=kL
